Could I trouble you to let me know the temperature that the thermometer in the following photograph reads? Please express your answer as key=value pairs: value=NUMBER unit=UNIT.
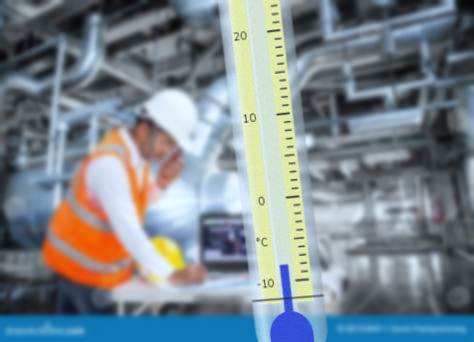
value=-8 unit=°C
